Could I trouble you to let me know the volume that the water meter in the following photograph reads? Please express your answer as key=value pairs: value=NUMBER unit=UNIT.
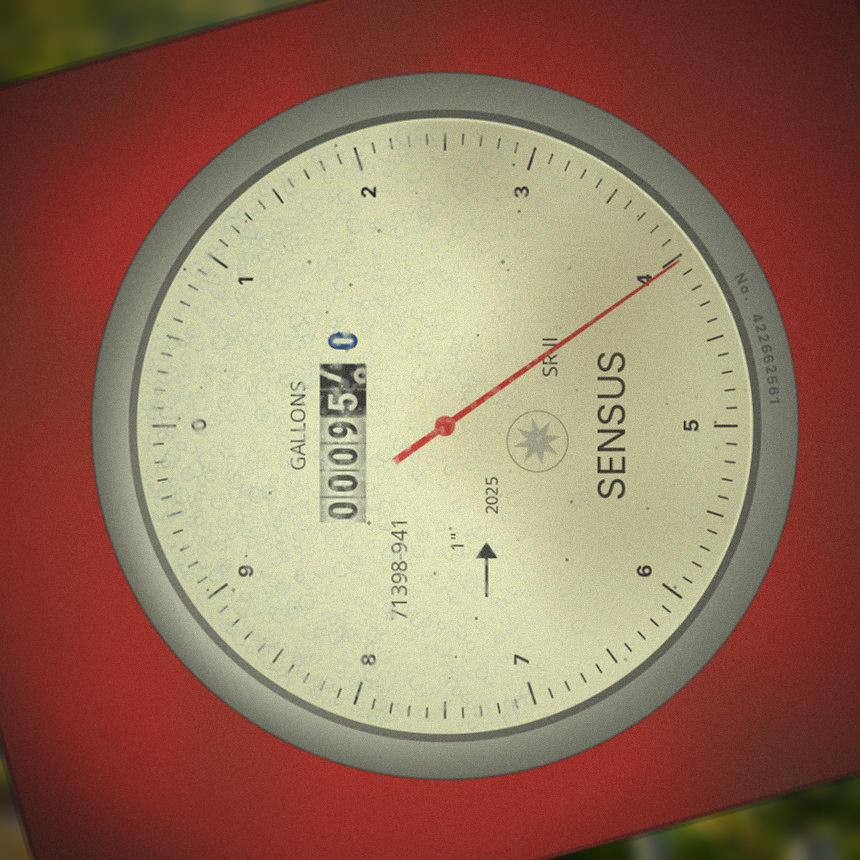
value=9574.0 unit=gal
